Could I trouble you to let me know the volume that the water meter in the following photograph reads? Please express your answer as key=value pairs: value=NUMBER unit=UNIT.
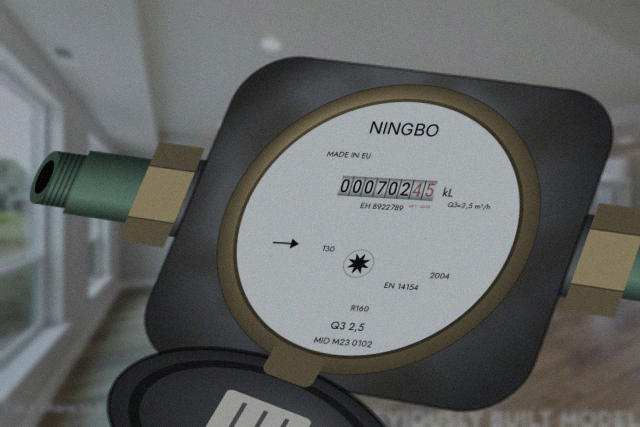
value=702.45 unit=kL
